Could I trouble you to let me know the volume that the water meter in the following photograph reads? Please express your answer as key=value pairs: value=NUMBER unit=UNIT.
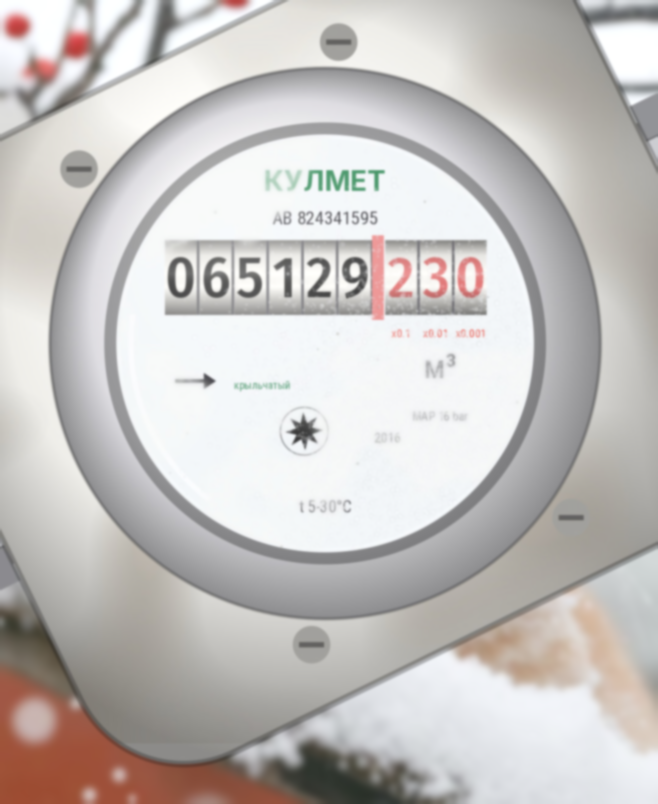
value=65129.230 unit=m³
